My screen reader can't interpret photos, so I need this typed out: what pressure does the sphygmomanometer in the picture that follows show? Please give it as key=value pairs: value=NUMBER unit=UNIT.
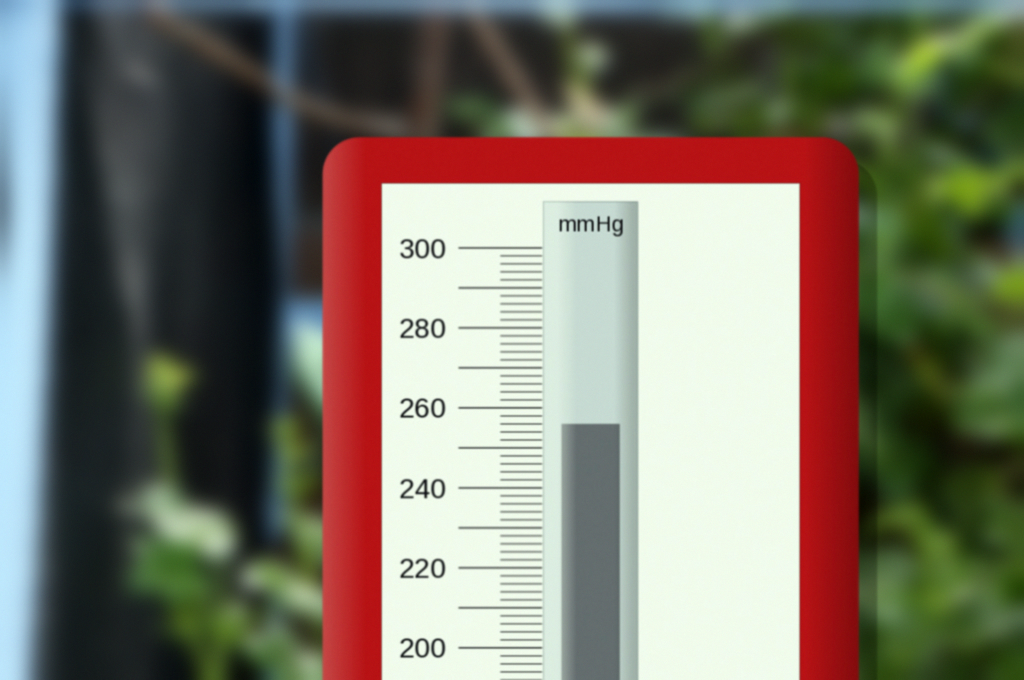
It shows value=256 unit=mmHg
